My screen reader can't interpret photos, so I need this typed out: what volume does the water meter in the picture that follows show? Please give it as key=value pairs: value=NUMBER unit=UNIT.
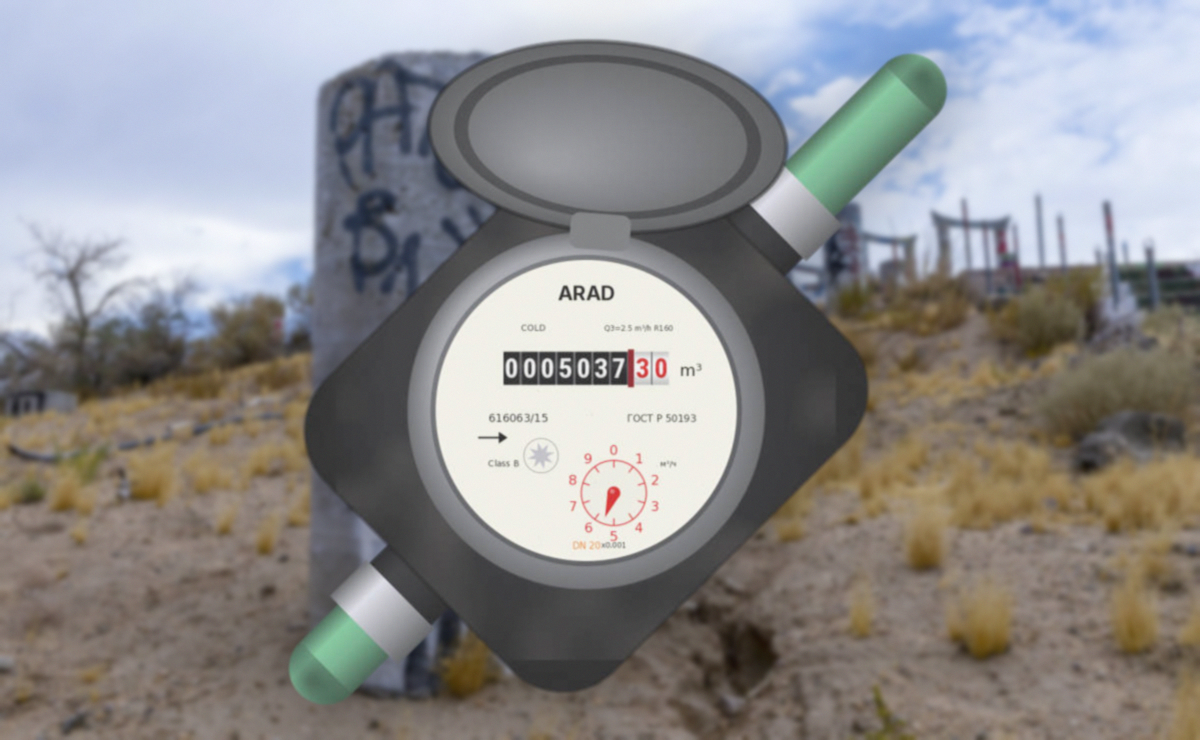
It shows value=5037.305 unit=m³
